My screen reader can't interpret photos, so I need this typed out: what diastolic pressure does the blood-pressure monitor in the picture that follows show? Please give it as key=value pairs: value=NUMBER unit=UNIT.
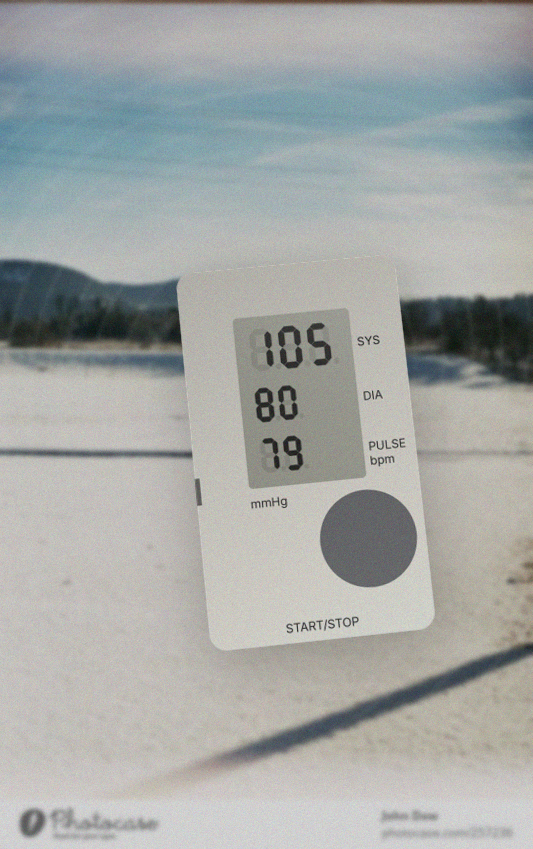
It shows value=80 unit=mmHg
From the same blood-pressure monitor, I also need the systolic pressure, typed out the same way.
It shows value=105 unit=mmHg
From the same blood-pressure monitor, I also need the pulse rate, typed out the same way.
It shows value=79 unit=bpm
